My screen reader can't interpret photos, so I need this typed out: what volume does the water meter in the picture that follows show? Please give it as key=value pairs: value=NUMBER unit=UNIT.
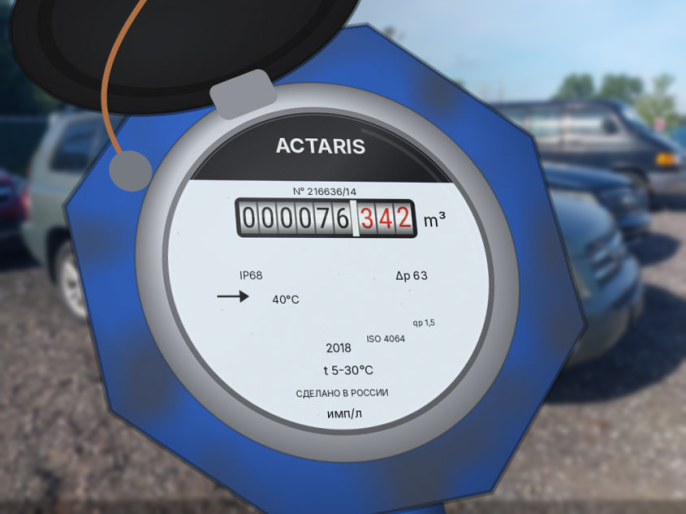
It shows value=76.342 unit=m³
